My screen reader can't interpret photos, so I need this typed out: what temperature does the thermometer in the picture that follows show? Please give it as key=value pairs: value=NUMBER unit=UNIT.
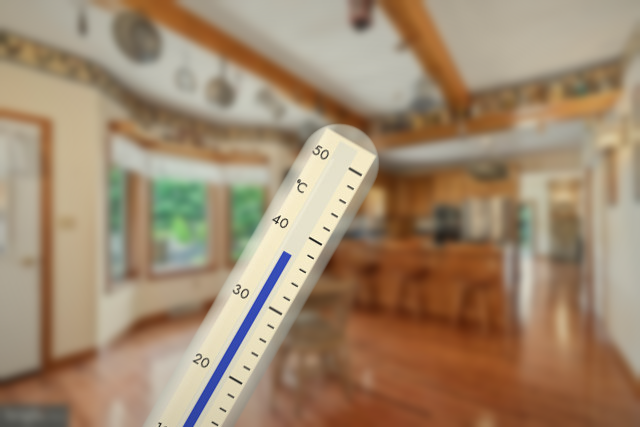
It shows value=37 unit=°C
